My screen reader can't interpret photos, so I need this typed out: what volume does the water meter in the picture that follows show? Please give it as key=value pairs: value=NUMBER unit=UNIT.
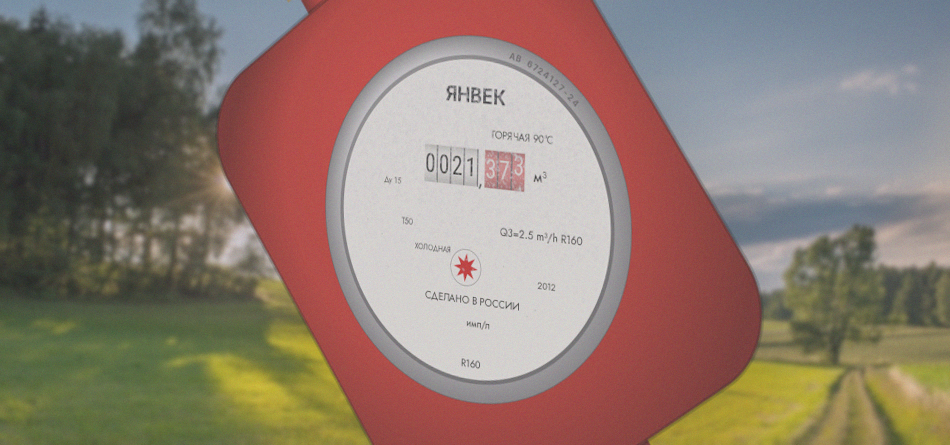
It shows value=21.373 unit=m³
